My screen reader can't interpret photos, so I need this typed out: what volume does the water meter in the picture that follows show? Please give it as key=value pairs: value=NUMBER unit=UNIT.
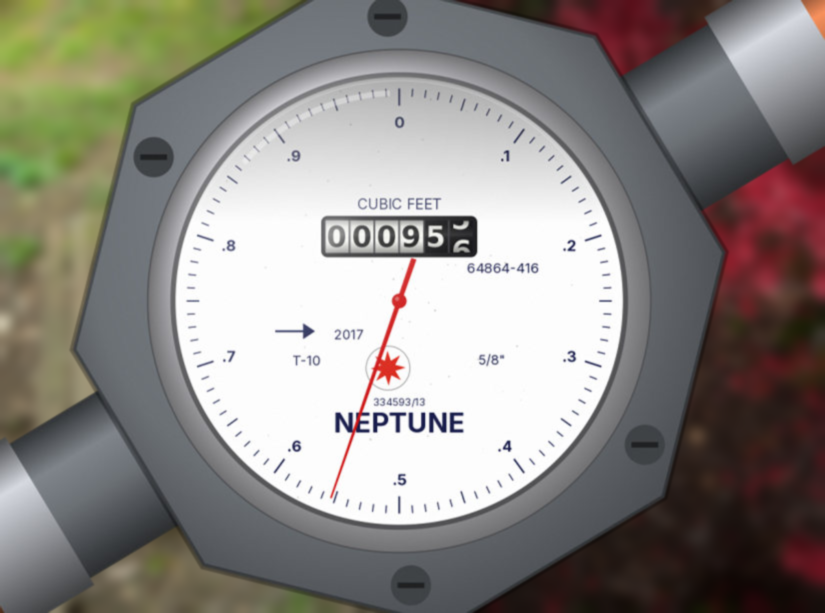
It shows value=955.55 unit=ft³
